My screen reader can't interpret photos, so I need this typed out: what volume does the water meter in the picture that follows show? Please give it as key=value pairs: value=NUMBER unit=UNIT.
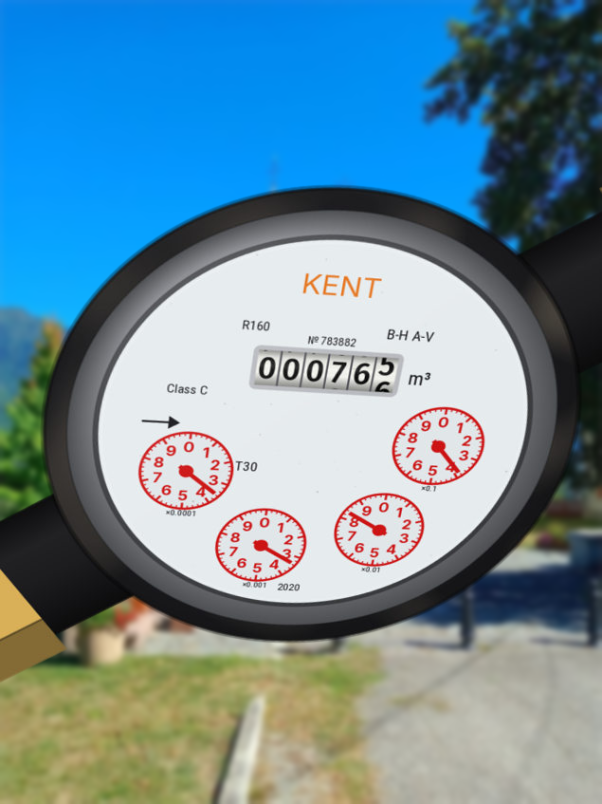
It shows value=765.3833 unit=m³
